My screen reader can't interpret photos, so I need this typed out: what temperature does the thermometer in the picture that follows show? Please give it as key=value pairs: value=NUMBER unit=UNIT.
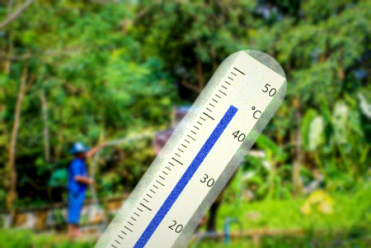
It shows value=44 unit=°C
